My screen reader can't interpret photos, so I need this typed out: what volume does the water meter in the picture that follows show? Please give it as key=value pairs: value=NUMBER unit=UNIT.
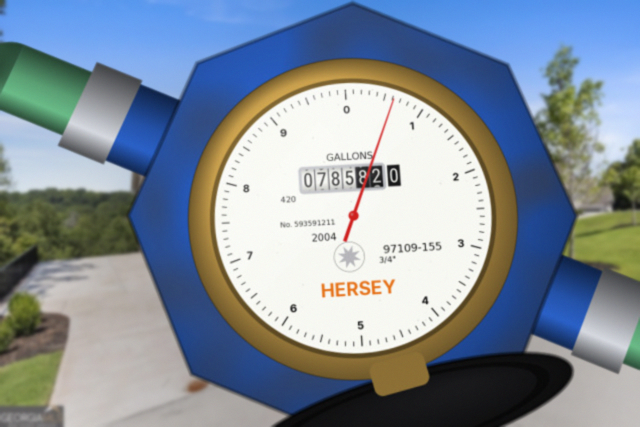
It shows value=785820.6 unit=gal
